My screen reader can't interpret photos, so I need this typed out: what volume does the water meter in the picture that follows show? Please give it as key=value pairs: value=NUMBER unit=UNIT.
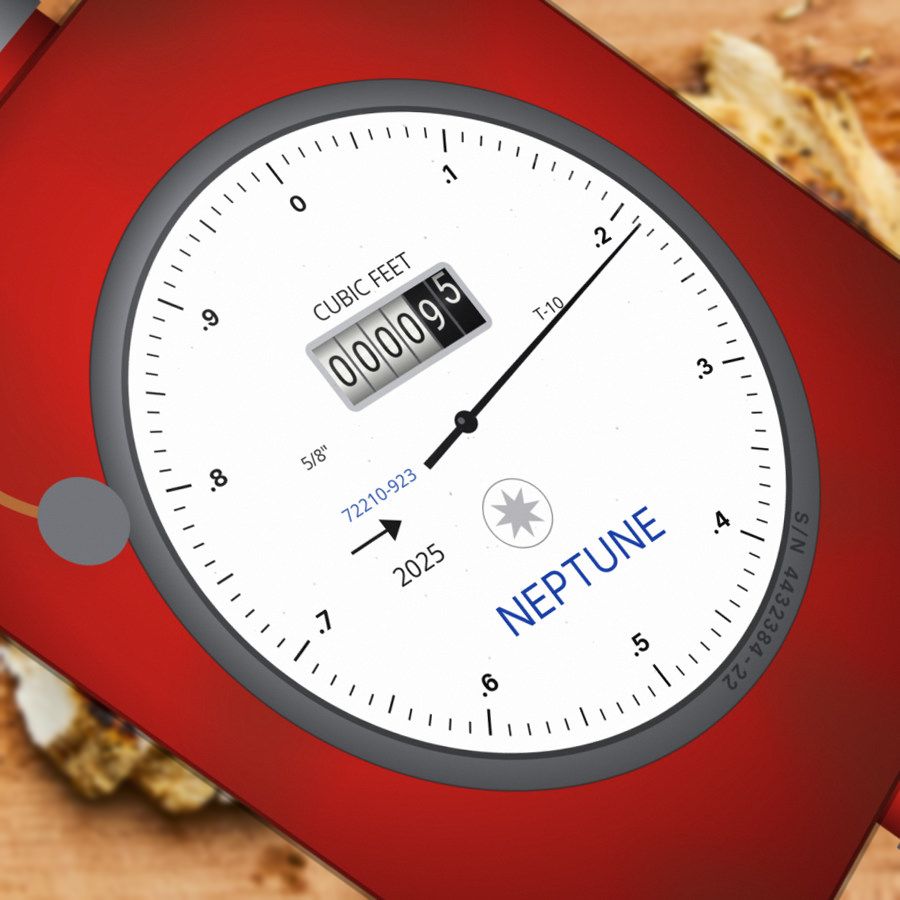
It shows value=95.21 unit=ft³
